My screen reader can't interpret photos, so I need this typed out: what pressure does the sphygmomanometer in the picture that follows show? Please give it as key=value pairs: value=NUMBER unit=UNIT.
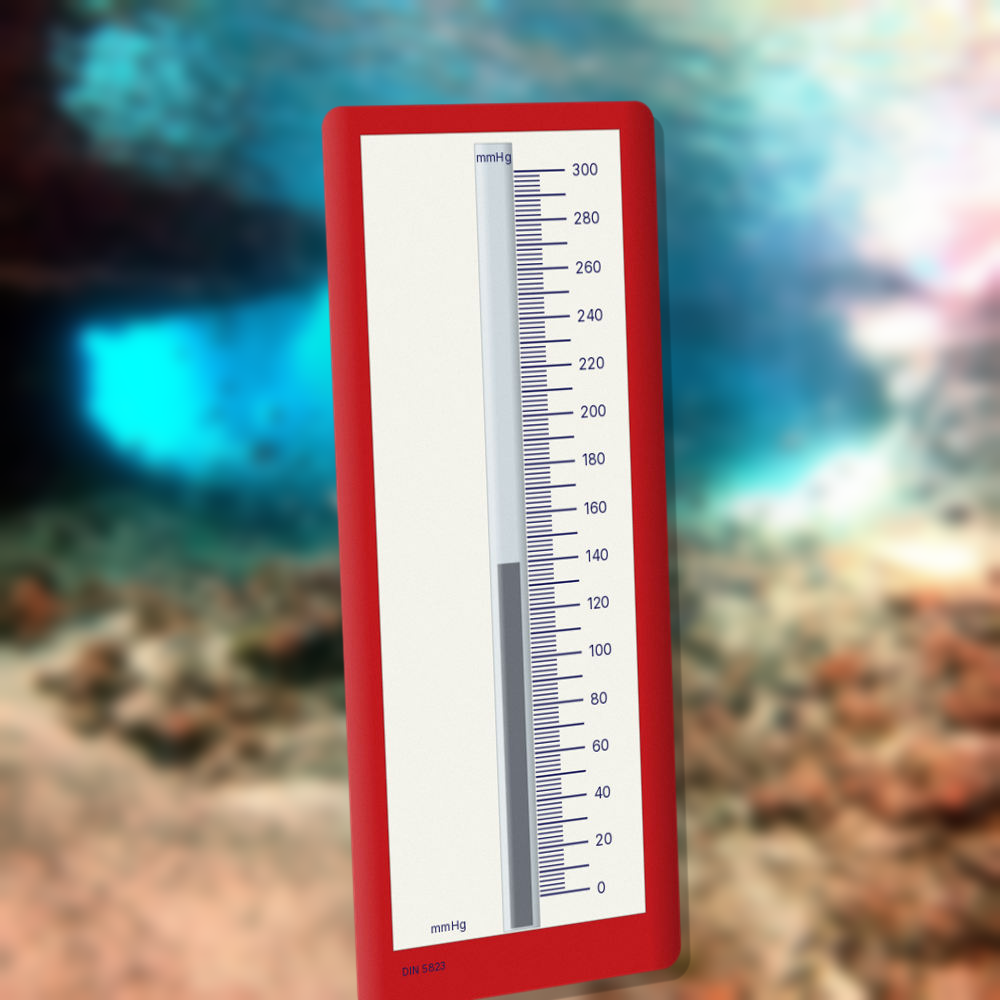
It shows value=140 unit=mmHg
